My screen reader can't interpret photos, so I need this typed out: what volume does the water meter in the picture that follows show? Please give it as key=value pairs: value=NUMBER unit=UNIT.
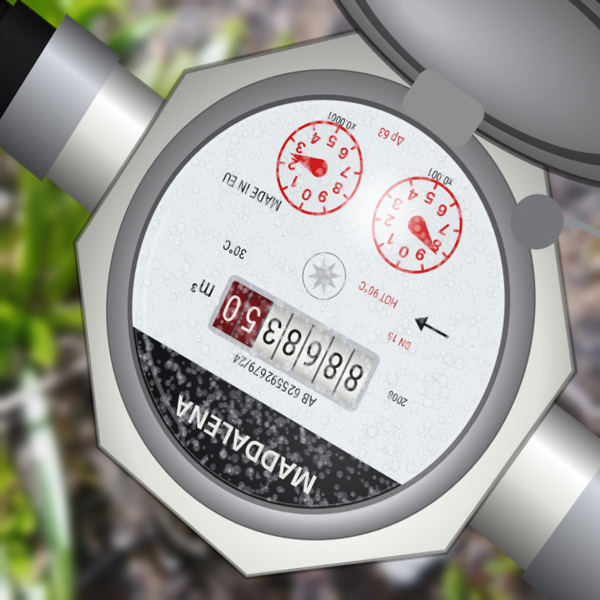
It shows value=88683.5082 unit=m³
